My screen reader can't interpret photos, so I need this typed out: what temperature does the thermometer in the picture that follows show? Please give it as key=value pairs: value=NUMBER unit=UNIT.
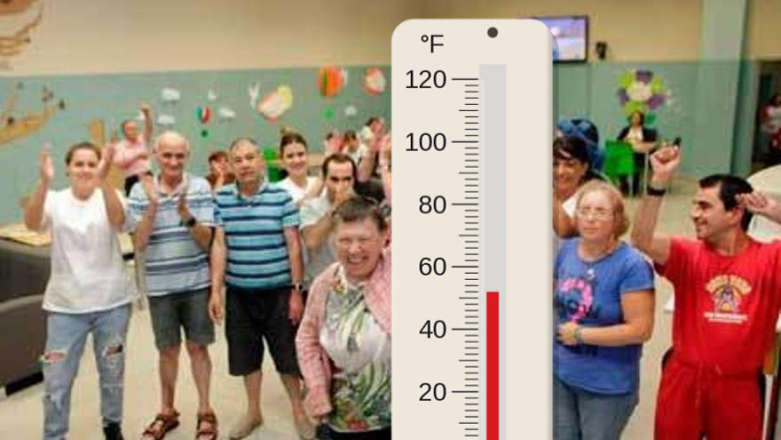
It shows value=52 unit=°F
